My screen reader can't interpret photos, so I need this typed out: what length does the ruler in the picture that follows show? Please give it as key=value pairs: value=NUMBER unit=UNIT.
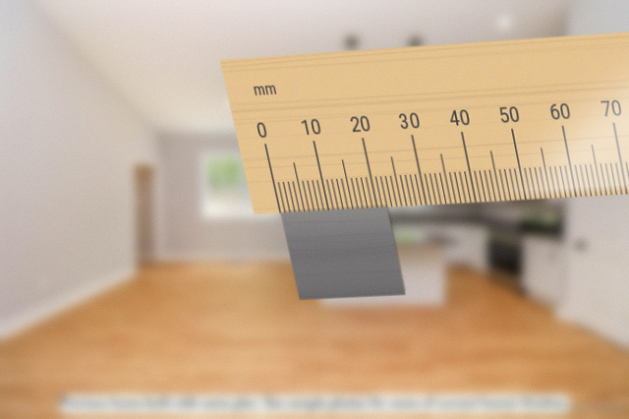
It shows value=22 unit=mm
